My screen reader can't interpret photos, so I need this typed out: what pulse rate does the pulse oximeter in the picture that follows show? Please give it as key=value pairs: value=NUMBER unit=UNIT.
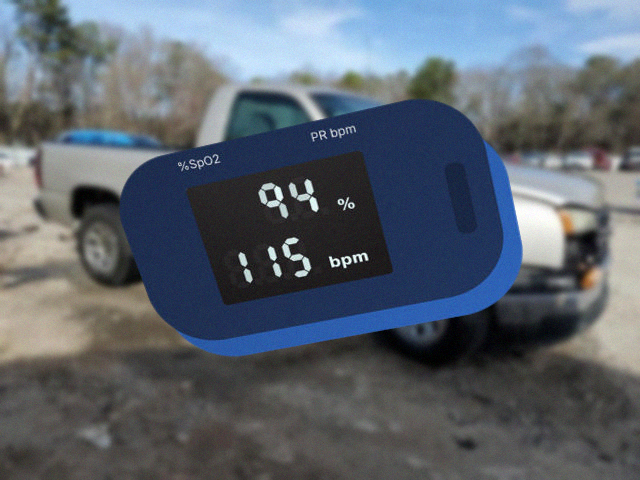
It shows value=115 unit=bpm
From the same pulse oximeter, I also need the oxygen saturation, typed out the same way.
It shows value=94 unit=%
